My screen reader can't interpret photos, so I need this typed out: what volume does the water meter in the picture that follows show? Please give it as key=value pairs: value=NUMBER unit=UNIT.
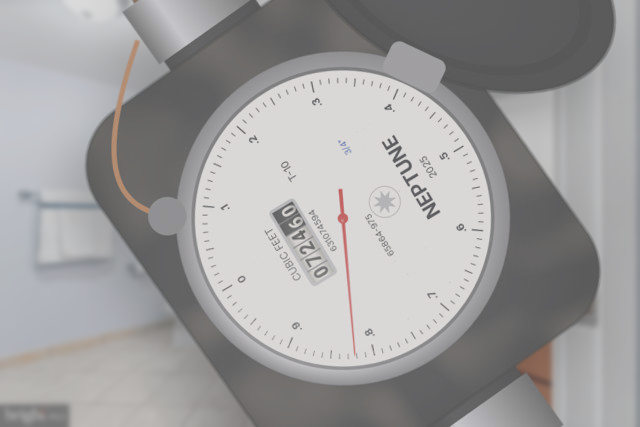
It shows value=72459.82 unit=ft³
